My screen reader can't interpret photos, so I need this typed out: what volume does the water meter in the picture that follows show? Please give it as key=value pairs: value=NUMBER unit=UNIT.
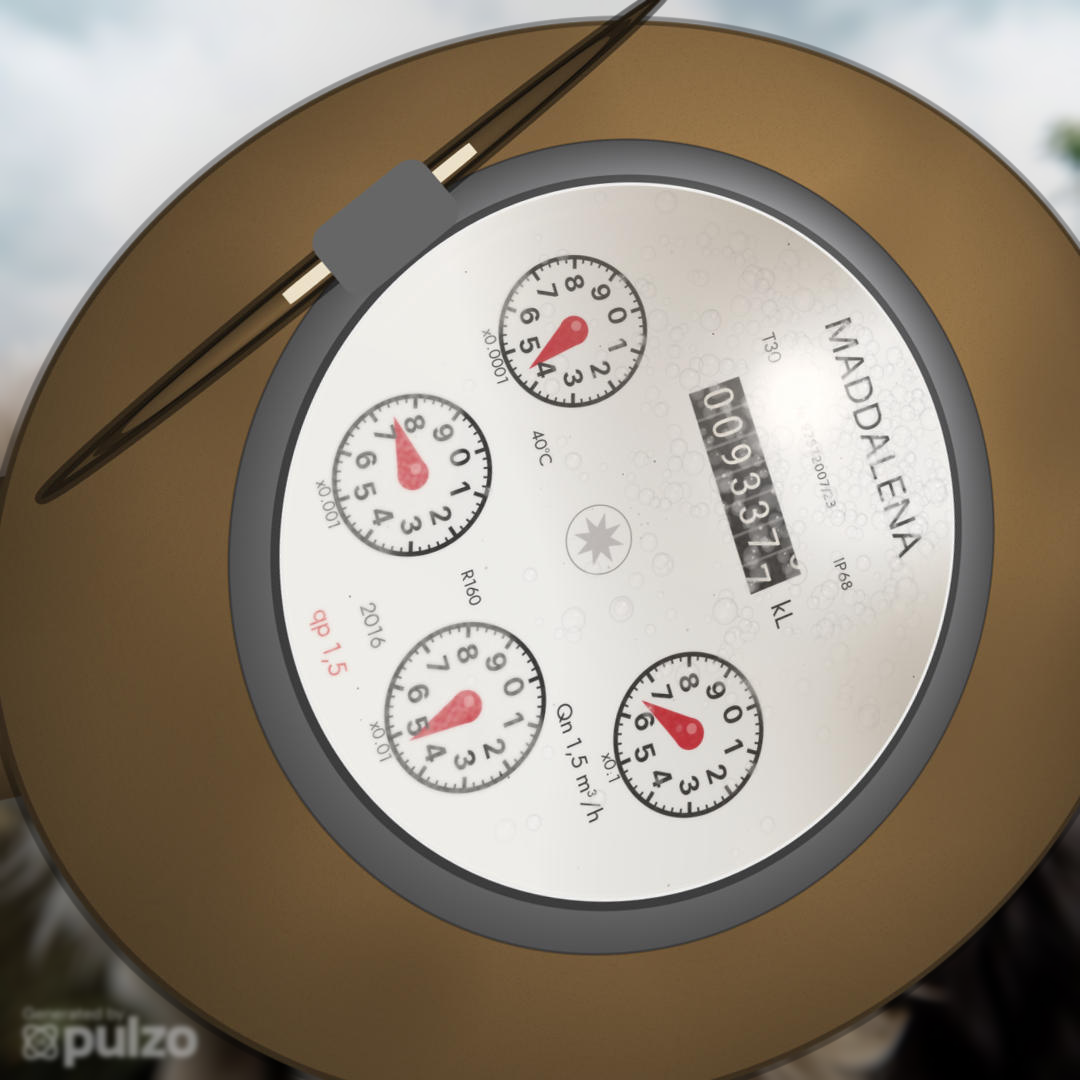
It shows value=93376.6474 unit=kL
